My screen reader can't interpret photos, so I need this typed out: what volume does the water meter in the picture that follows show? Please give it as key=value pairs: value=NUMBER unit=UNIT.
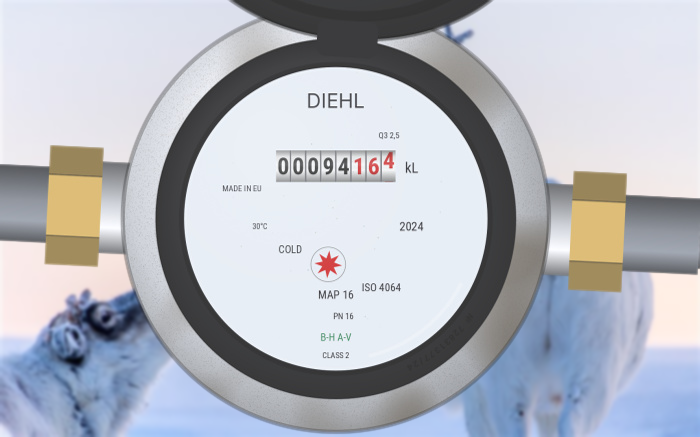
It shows value=94.164 unit=kL
